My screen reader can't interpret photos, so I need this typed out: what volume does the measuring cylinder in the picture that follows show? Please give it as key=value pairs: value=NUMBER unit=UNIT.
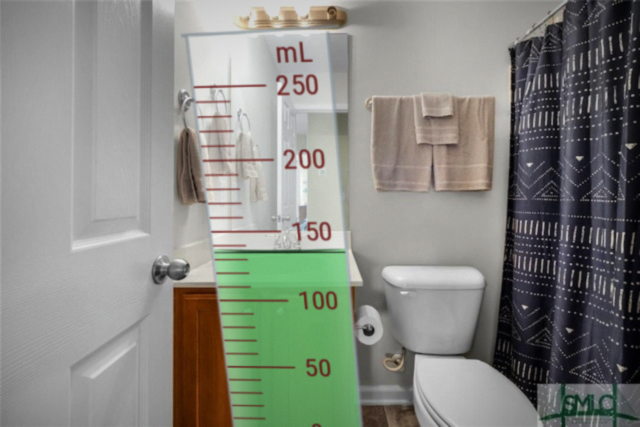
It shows value=135 unit=mL
